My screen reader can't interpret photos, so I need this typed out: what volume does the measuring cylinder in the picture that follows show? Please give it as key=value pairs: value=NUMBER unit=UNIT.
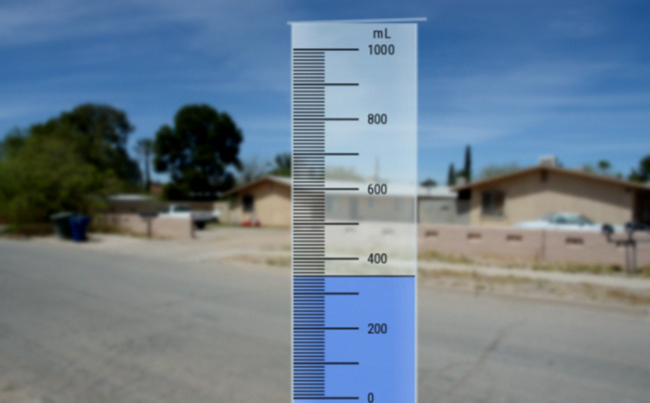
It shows value=350 unit=mL
